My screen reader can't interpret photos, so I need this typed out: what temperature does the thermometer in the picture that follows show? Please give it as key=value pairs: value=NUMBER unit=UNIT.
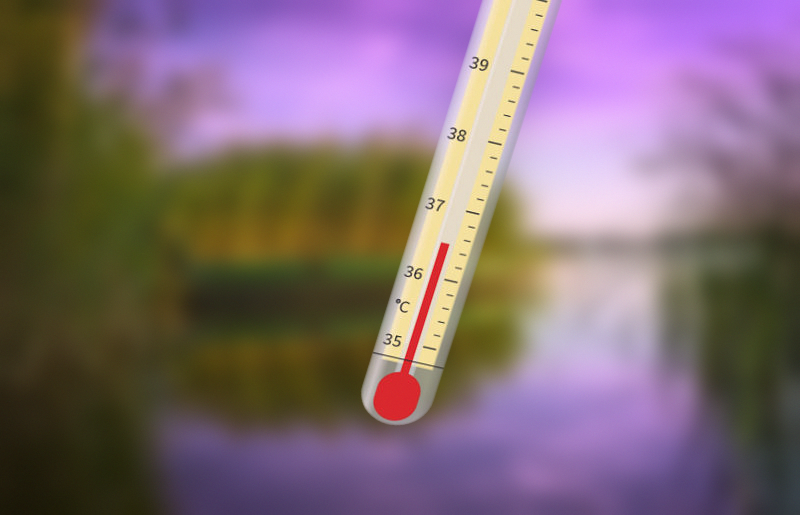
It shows value=36.5 unit=°C
